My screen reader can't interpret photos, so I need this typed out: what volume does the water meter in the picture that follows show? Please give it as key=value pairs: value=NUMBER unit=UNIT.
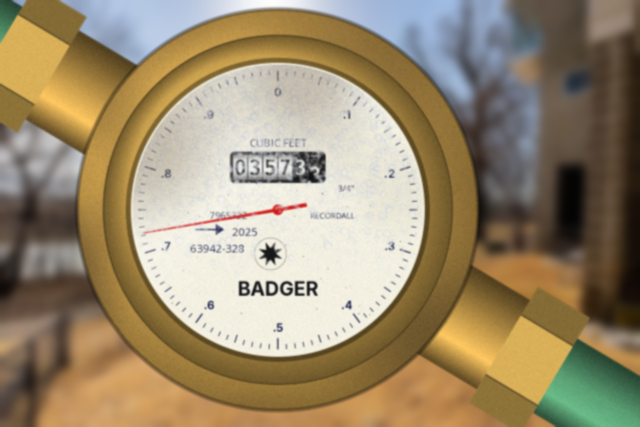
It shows value=35732.72 unit=ft³
